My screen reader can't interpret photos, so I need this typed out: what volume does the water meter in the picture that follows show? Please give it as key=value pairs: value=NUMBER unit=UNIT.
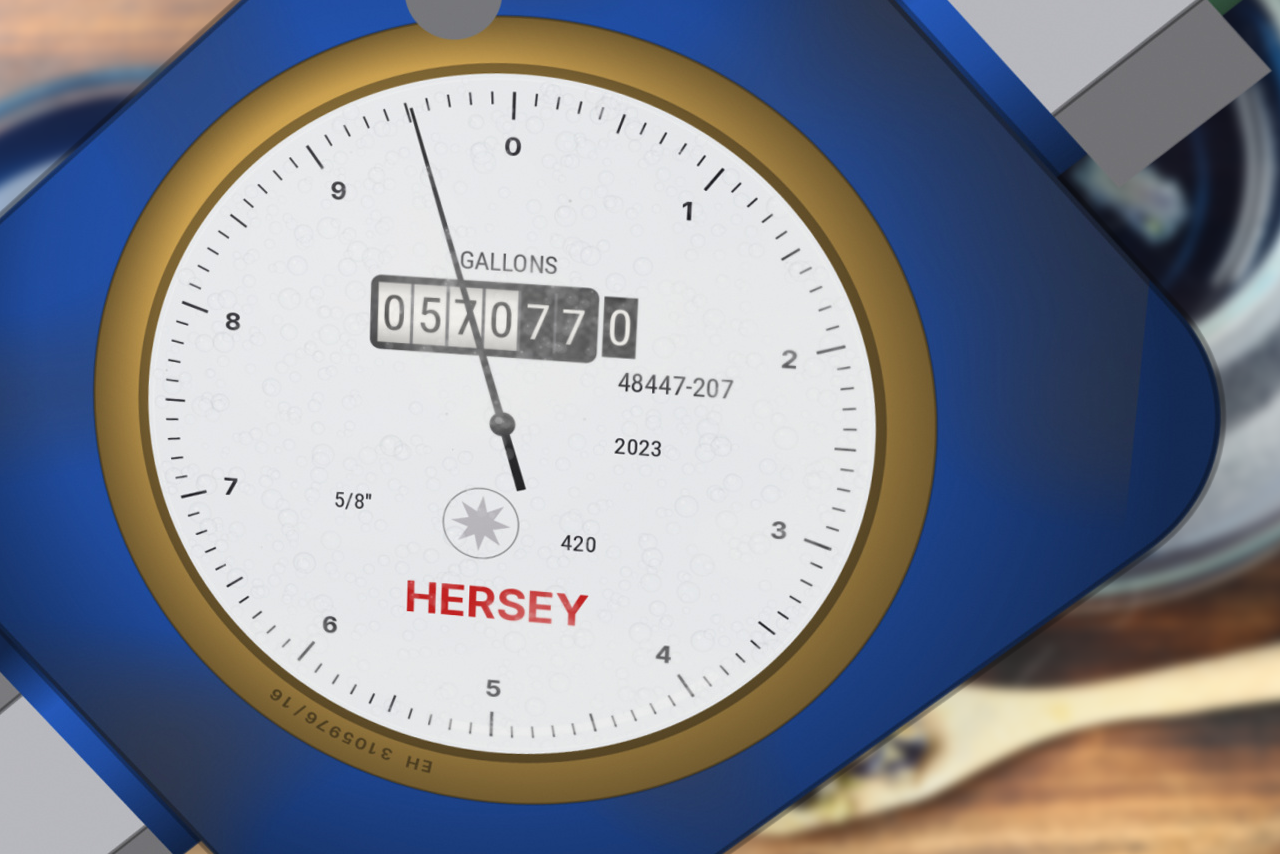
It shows value=570769.5 unit=gal
